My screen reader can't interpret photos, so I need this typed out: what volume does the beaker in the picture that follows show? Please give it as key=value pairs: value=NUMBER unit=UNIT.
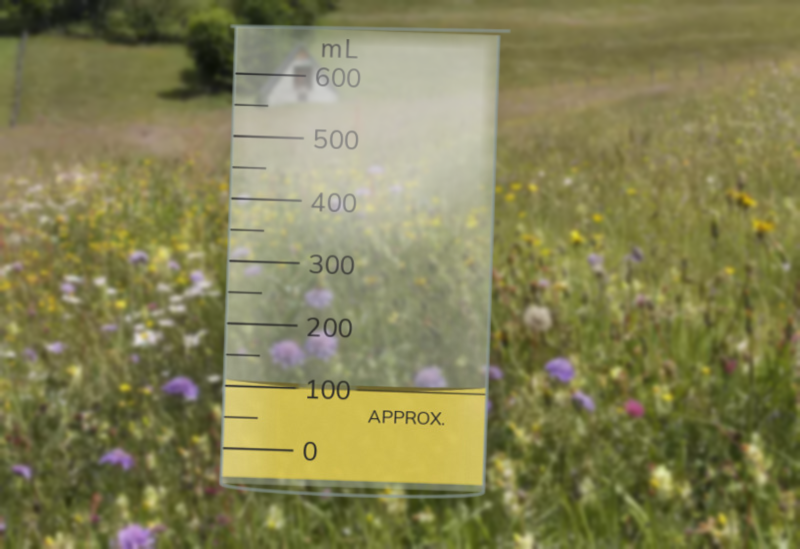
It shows value=100 unit=mL
